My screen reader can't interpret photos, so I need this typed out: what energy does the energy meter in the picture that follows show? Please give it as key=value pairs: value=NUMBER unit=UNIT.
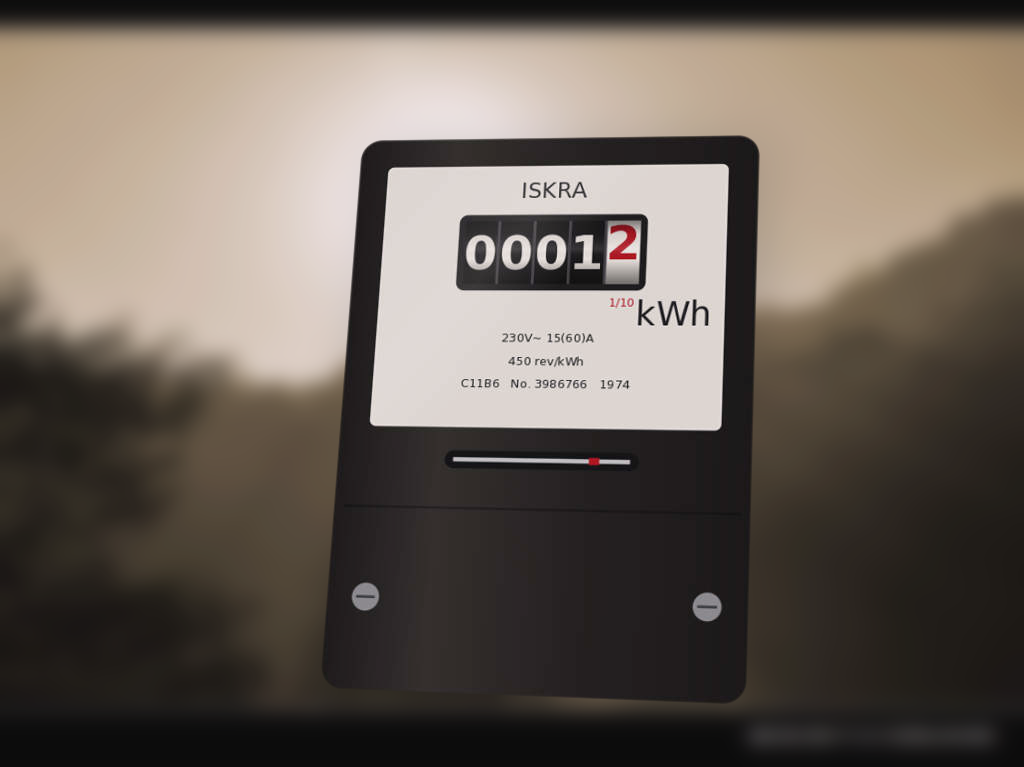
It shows value=1.2 unit=kWh
